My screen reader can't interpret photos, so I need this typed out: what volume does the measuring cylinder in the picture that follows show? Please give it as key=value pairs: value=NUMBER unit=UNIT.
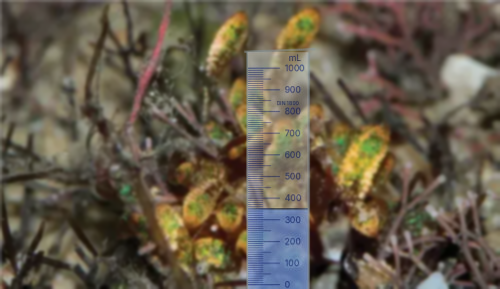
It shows value=350 unit=mL
